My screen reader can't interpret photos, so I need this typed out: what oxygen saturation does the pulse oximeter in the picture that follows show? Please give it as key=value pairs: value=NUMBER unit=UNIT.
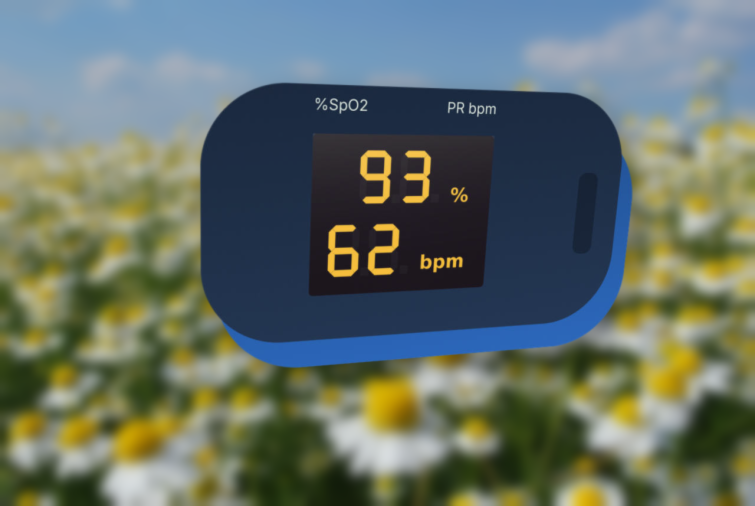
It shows value=93 unit=%
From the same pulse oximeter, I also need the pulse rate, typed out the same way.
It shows value=62 unit=bpm
